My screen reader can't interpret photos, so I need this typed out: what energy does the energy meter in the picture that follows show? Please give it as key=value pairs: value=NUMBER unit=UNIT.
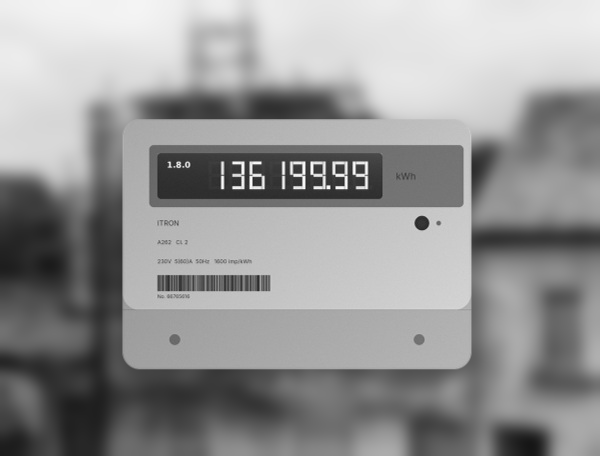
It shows value=136199.99 unit=kWh
